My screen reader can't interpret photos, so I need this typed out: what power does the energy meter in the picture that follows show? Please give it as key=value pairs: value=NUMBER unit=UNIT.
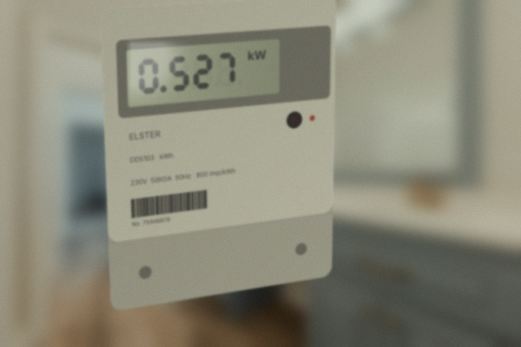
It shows value=0.527 unit=kW
